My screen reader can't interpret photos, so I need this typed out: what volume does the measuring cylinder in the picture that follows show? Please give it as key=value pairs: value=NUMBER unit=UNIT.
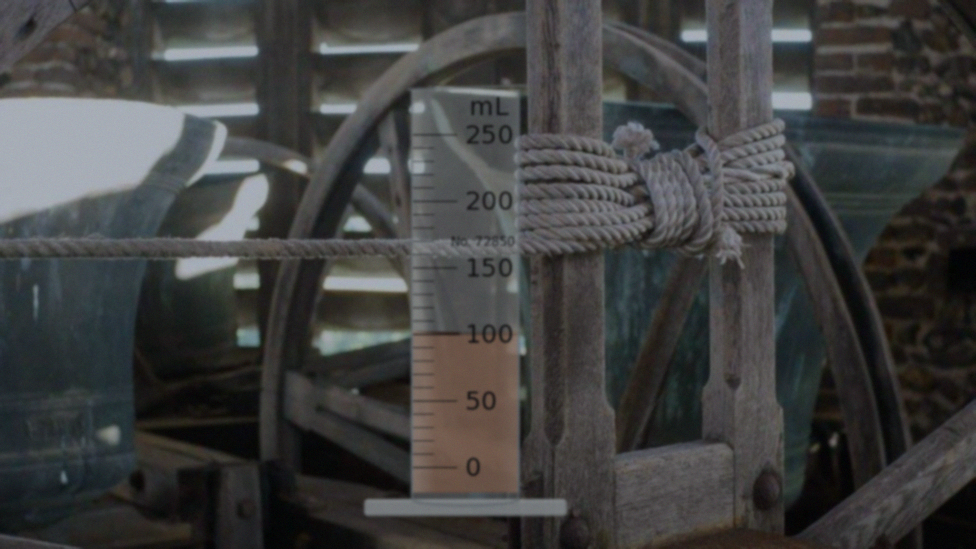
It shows value=100 unit=mL
